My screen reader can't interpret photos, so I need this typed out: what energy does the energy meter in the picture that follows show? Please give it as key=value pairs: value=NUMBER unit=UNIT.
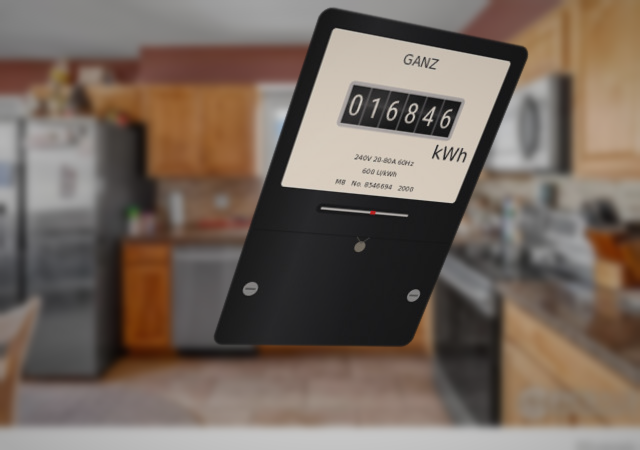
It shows value=16846 unit=kWh
